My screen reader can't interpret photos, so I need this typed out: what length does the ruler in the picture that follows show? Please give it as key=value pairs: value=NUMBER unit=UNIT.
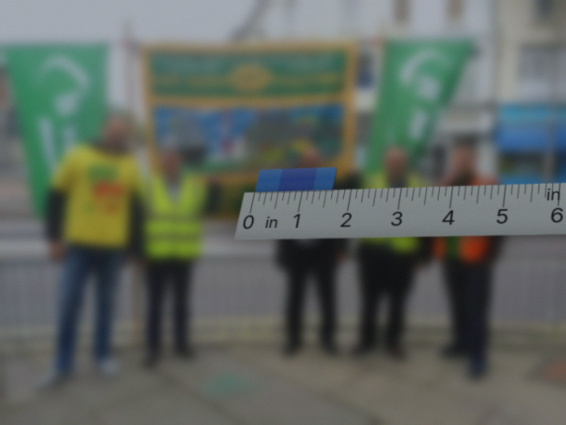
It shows value=1.625 unit=in
